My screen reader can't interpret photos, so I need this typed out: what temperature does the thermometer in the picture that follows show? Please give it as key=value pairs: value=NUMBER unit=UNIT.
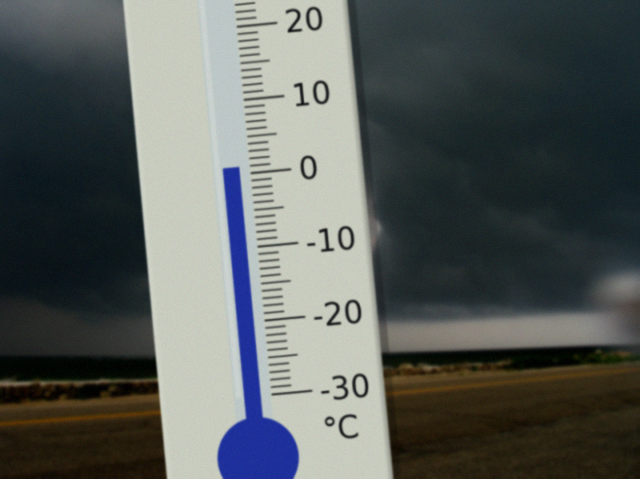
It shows value=1 unit=°C
